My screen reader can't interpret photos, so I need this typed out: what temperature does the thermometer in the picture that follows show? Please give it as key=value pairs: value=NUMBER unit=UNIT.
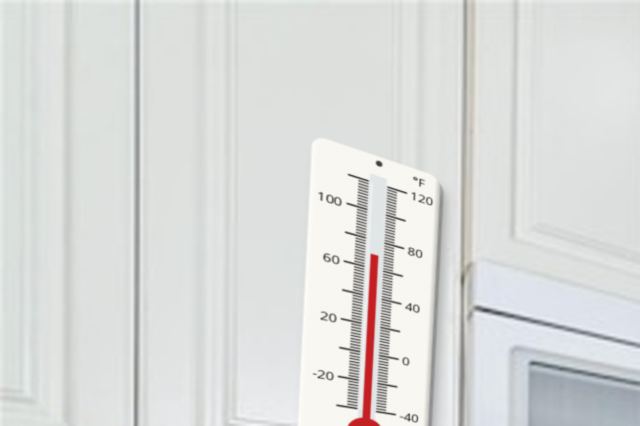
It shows value=70 unit=°F
